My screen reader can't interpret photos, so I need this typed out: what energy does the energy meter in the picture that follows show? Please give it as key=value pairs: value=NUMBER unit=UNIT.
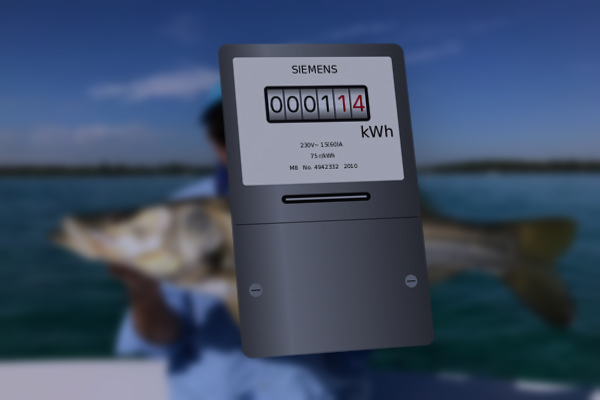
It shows value=1.14 unit=kWh
